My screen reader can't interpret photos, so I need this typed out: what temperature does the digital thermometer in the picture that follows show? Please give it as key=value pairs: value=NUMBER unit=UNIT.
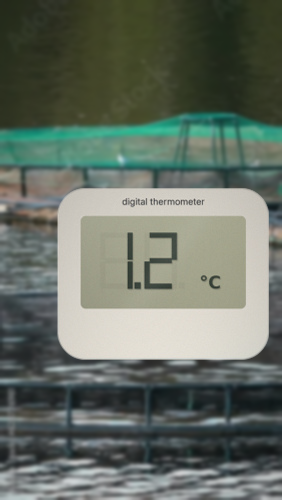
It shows value=1.2 unit=°C
